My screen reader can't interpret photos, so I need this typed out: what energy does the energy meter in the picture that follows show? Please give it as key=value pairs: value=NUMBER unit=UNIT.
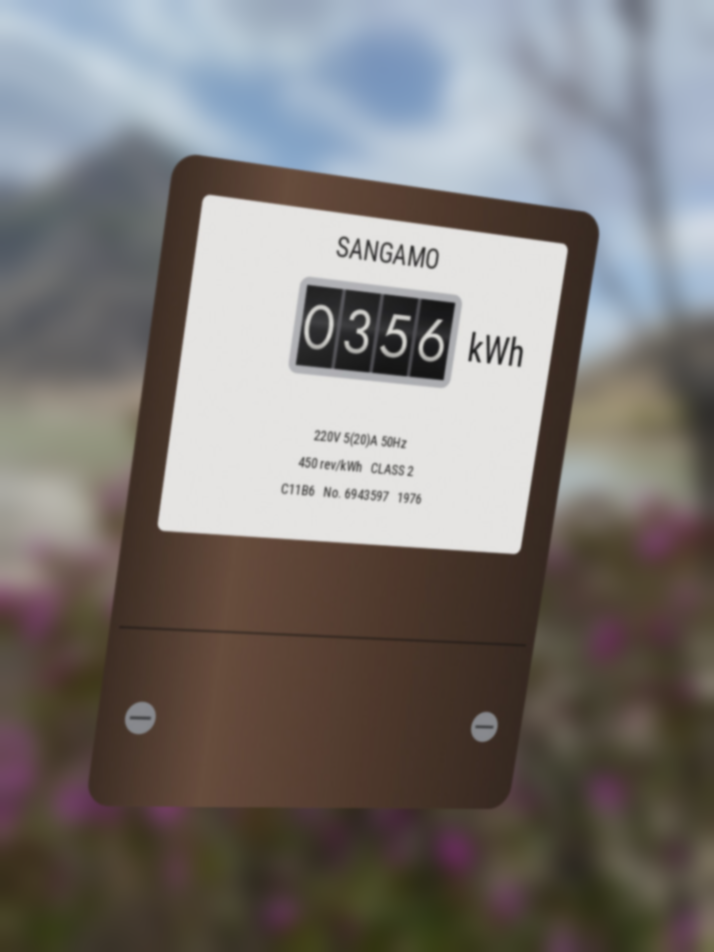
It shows value=356 unit=kWh
